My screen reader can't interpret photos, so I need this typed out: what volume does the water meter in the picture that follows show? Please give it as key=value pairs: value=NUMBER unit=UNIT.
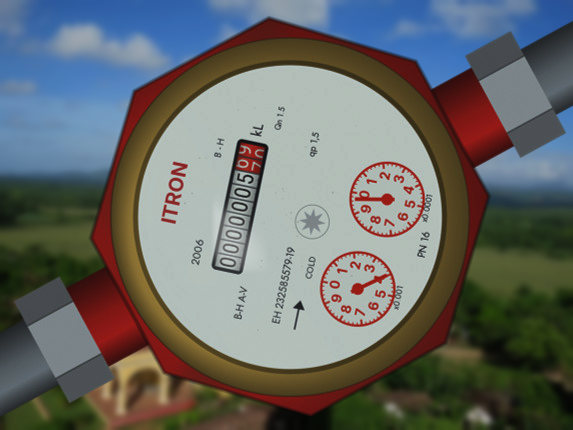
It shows value=5.6939 unit=kL
